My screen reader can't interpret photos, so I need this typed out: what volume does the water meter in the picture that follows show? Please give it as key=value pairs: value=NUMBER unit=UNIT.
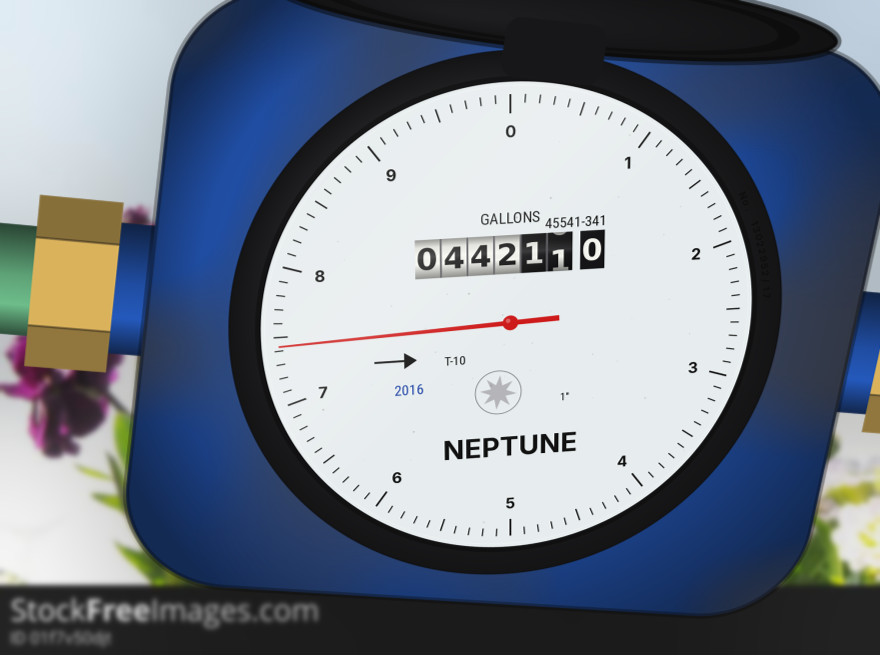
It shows value=442107.4 unit=gal
